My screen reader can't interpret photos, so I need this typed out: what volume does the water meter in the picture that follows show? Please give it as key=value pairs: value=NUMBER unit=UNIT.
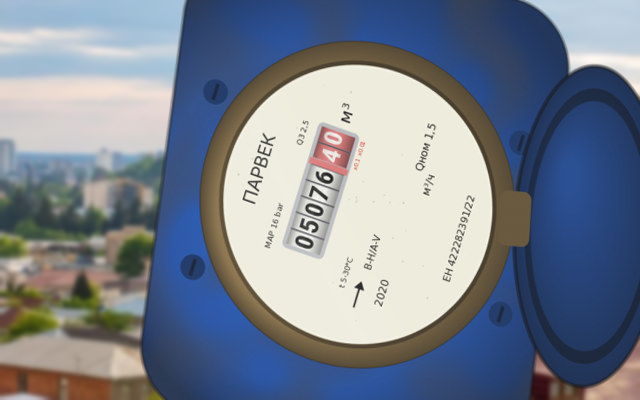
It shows value=5076.40 unit=m³
